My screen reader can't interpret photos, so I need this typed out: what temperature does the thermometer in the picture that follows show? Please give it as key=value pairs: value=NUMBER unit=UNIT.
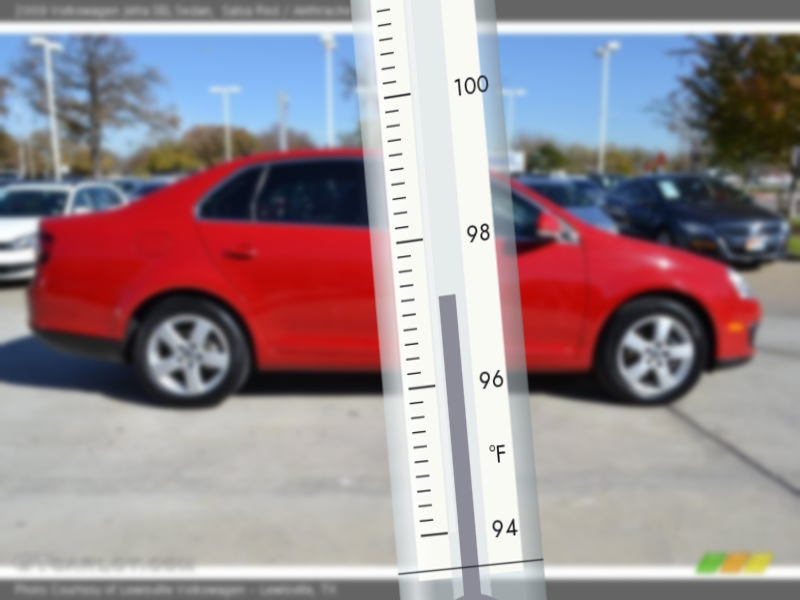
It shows value=97.2 unit=°F
